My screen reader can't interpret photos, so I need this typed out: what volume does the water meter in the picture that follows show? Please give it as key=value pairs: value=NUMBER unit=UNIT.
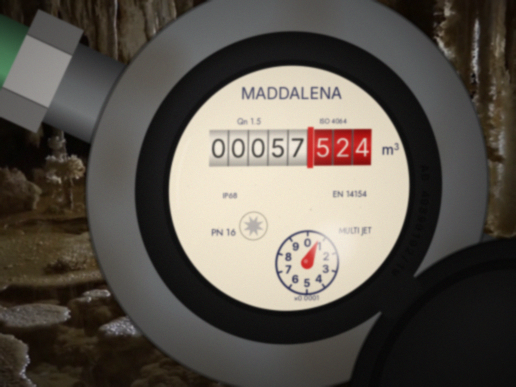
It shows value=57.5240 unit=m³
